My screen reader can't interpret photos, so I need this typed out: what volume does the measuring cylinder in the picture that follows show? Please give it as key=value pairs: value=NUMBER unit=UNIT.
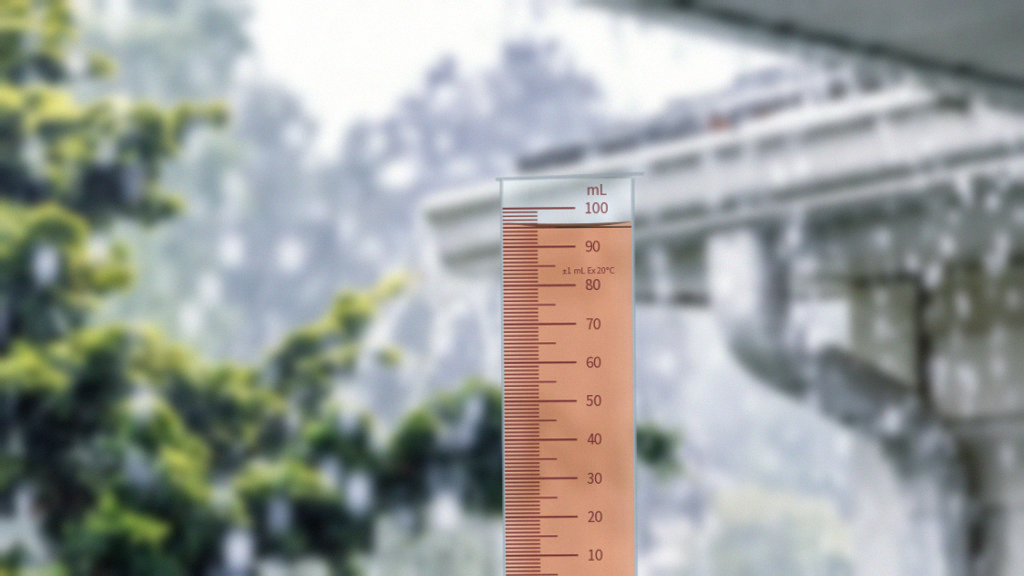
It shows value=95 unit=mL
